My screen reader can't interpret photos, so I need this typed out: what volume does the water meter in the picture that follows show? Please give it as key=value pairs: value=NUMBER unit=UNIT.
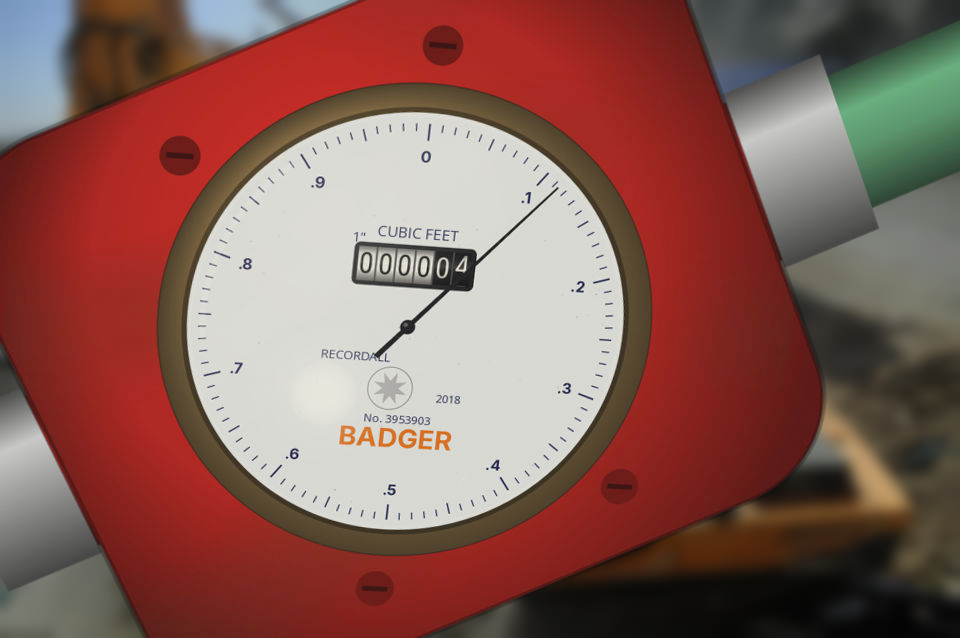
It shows value=4.11 unit=ft³
